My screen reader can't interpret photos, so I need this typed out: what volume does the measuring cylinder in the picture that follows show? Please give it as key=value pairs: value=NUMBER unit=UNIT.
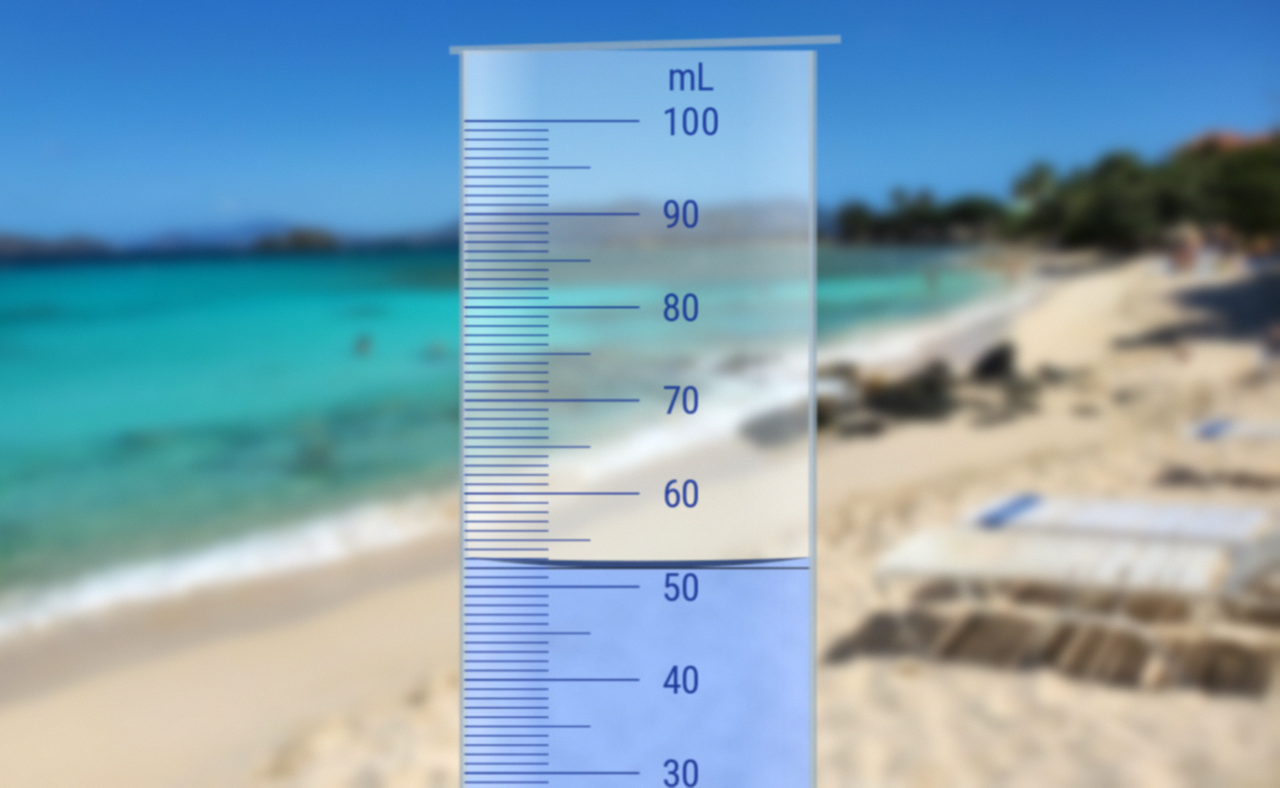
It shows value=52 unit=mL
